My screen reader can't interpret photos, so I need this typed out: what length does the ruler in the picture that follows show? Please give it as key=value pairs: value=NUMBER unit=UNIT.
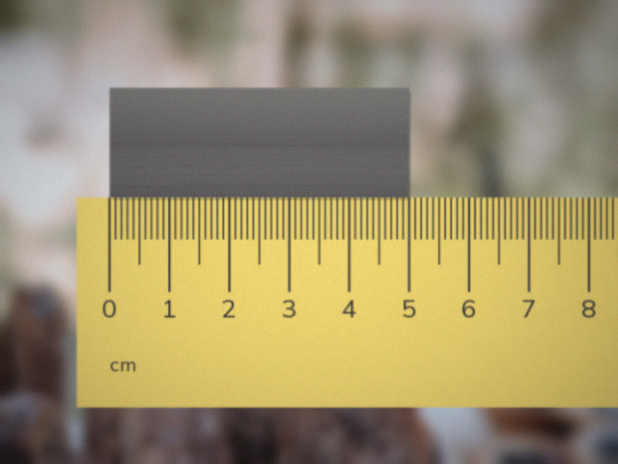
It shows value=5 unit=cm
